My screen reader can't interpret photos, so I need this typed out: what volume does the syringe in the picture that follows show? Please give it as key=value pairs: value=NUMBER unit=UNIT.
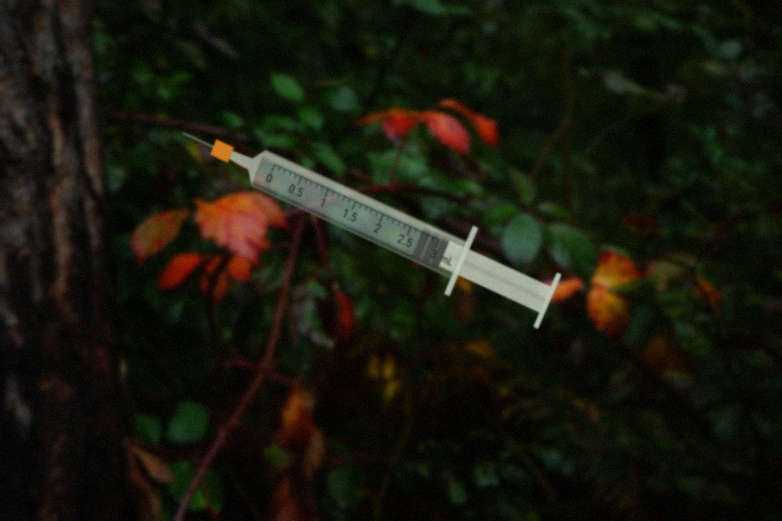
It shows value=2.7 unit=mL
